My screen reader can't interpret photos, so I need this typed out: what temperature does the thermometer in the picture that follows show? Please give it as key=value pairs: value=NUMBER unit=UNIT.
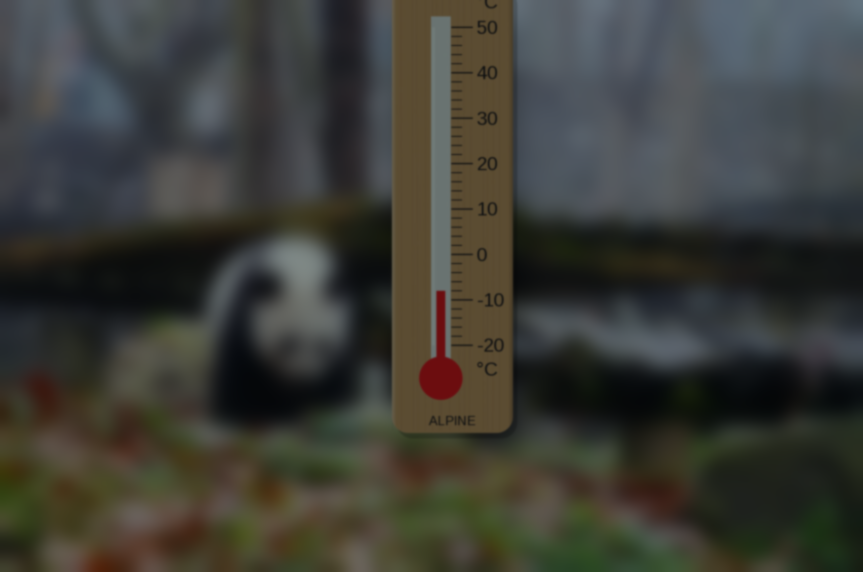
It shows value=-8 unit=°C
